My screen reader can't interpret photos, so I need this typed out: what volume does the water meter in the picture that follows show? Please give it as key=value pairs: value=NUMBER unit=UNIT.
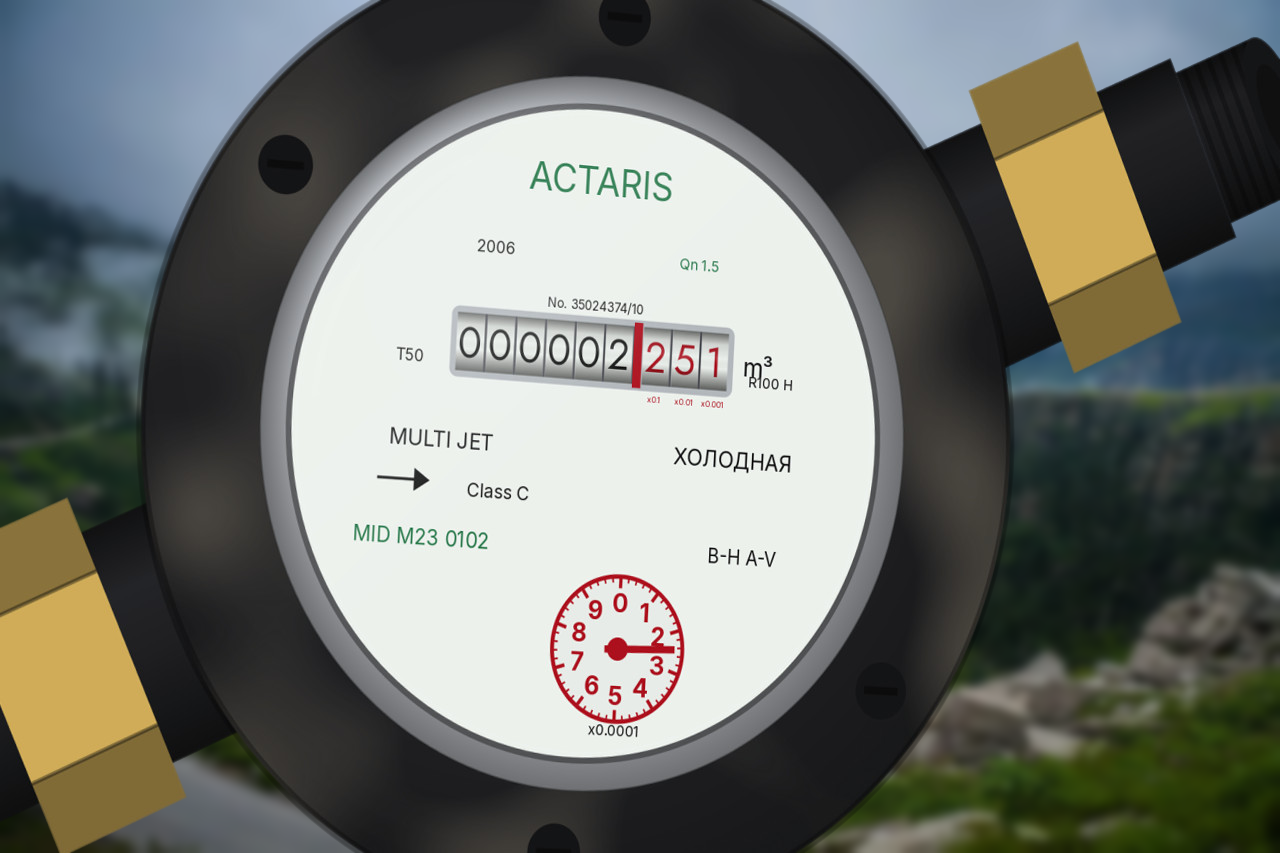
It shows value=2.2512 unit=m³
